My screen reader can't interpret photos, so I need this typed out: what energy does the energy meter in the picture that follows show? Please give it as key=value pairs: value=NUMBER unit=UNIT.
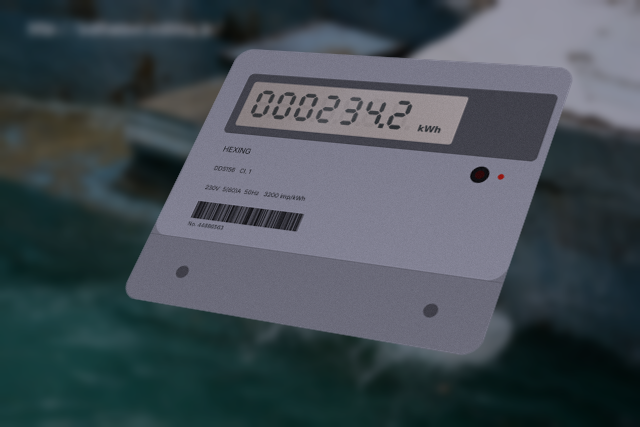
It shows value=234.2 unit=kWh
